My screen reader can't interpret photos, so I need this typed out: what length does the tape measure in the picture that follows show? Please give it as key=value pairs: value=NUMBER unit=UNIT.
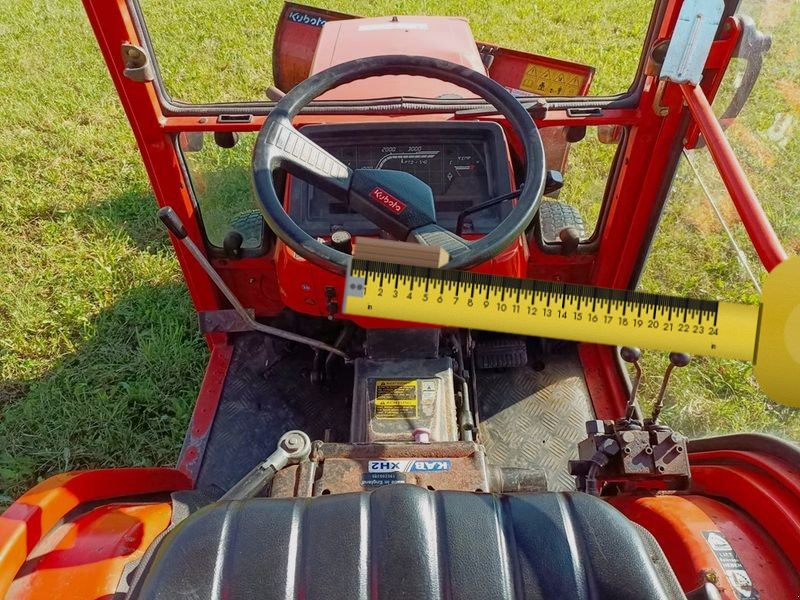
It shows value=6.5 unit=in
